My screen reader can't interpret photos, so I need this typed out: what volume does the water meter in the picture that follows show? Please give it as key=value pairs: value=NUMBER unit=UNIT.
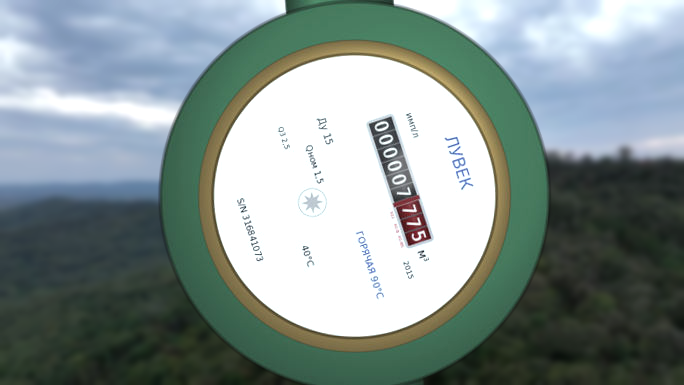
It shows value=7.775 unit=m³
